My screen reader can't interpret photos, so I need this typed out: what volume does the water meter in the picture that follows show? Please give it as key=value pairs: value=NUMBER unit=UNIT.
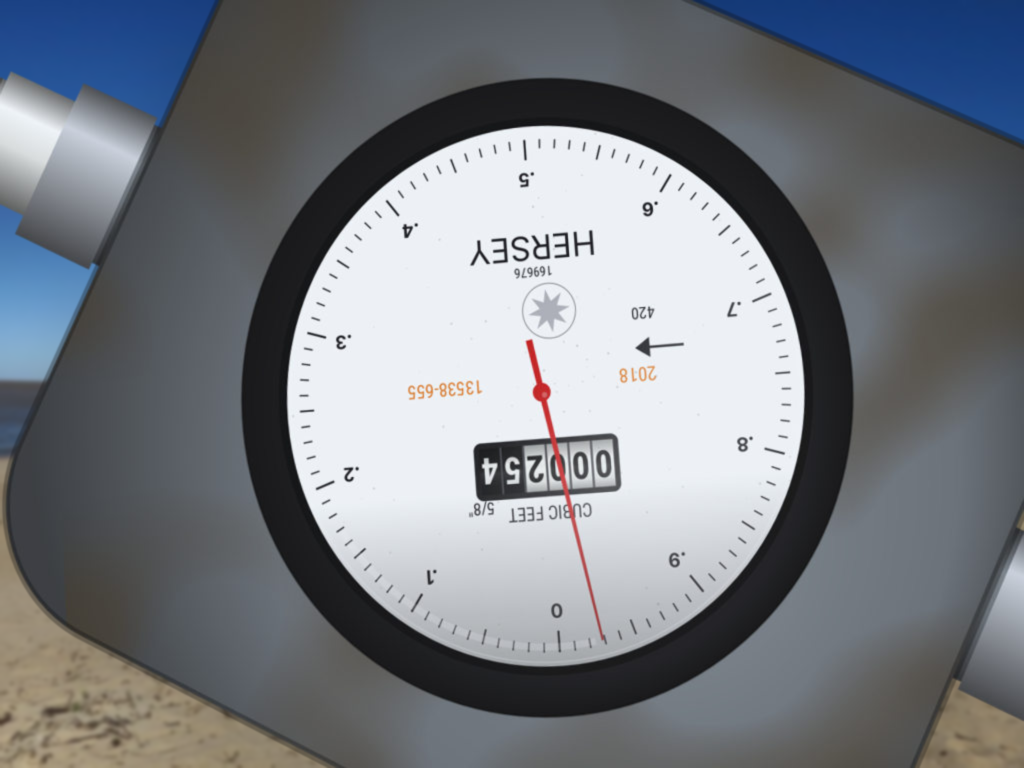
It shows value=253.97 unit=ft³
